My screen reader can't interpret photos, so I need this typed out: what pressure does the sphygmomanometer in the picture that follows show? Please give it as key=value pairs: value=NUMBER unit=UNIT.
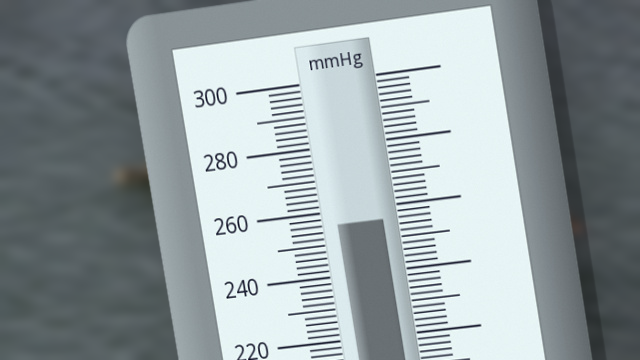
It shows value=256 unit=mmHg
